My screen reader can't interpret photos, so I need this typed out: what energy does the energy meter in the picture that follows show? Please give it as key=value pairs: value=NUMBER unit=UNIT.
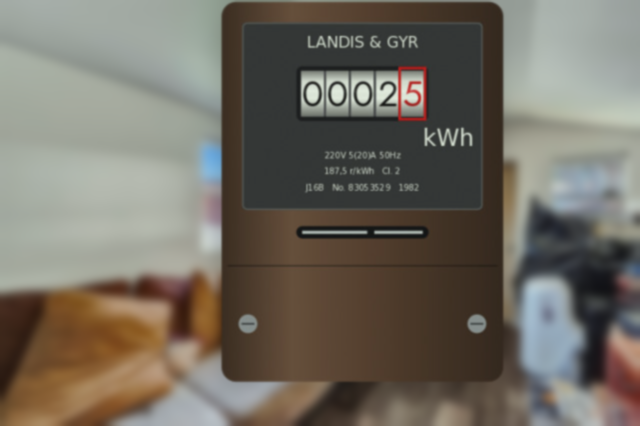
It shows value=2.5 unit=kWh
